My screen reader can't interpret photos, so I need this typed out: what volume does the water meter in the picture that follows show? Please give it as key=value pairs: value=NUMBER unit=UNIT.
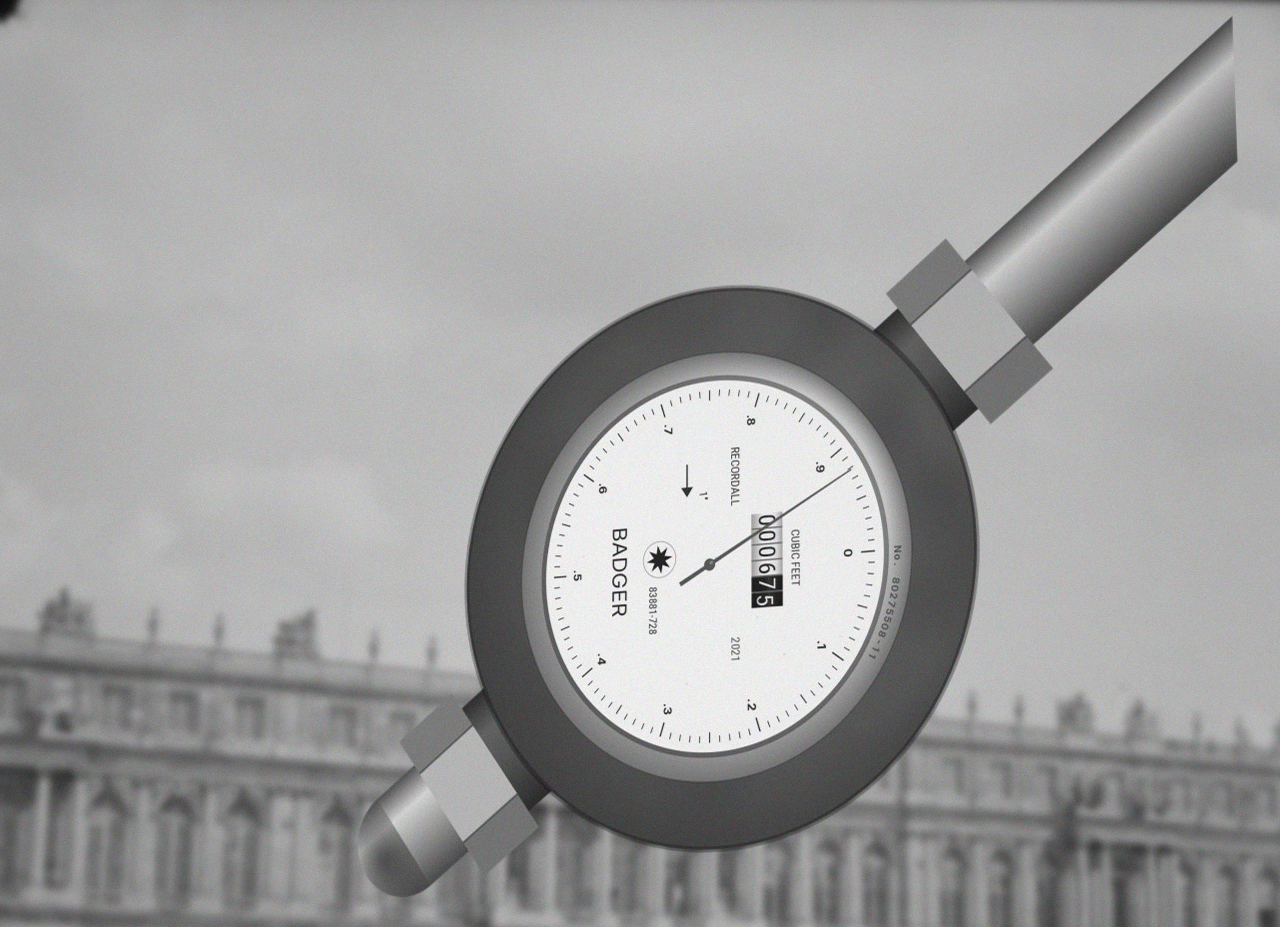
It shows value=674.92 unit=ft³
